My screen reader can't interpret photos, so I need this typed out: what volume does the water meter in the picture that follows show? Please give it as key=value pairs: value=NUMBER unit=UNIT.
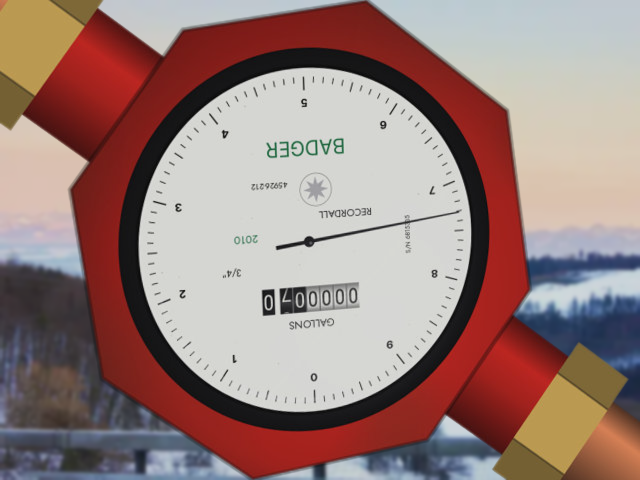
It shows value=67.3 unit=gal
